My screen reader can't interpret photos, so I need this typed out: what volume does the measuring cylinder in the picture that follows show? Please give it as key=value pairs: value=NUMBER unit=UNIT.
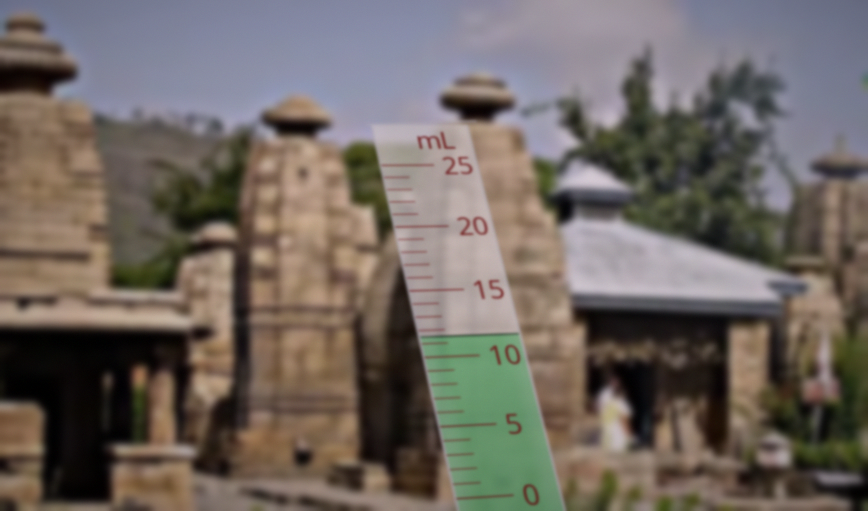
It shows value=11.5 unit=mL
